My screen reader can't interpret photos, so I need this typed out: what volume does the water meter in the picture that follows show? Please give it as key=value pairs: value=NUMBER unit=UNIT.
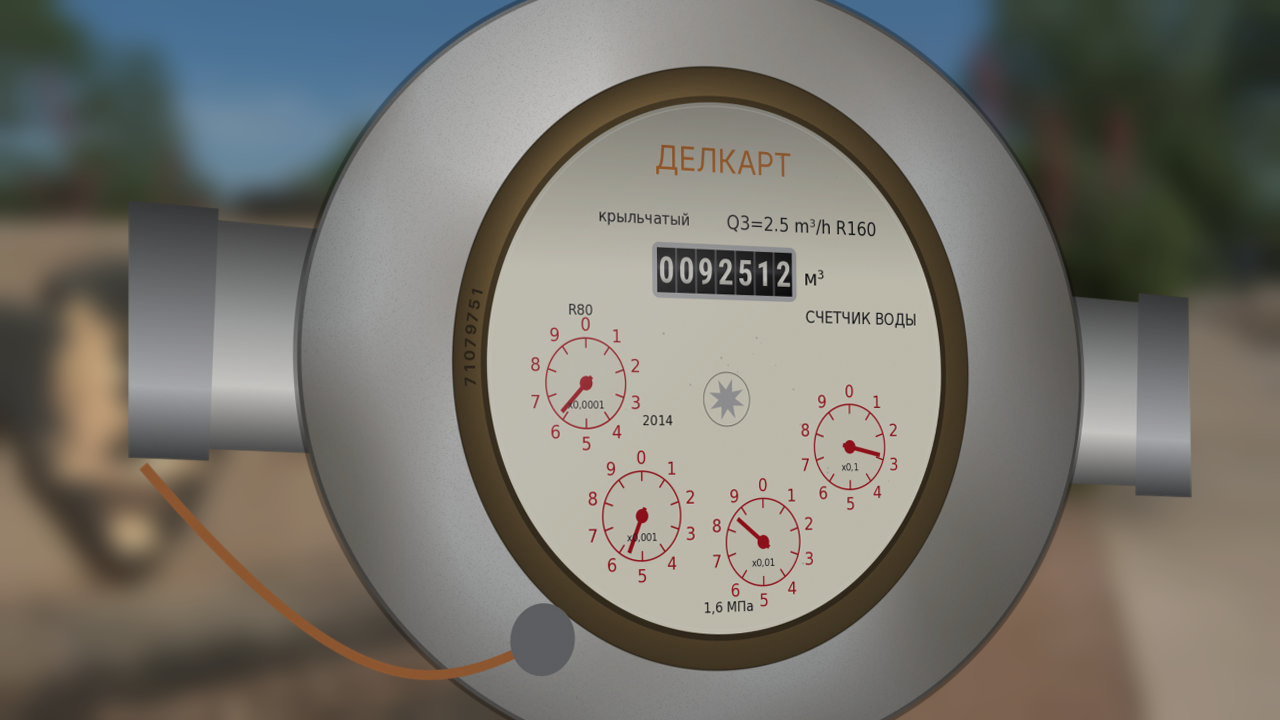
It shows value=92512.2856 unit=m³
